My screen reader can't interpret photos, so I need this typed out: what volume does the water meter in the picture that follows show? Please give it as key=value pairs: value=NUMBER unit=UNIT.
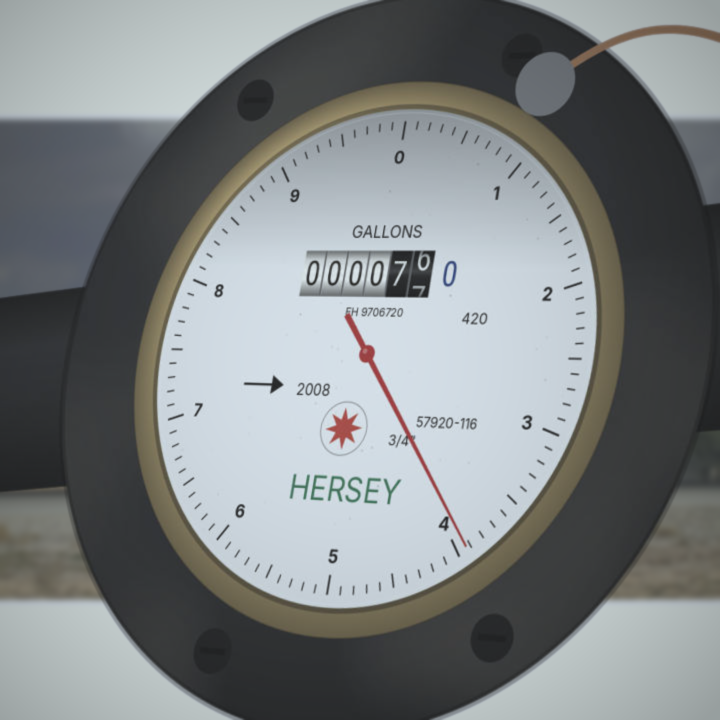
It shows value=763.9 unit=gal
